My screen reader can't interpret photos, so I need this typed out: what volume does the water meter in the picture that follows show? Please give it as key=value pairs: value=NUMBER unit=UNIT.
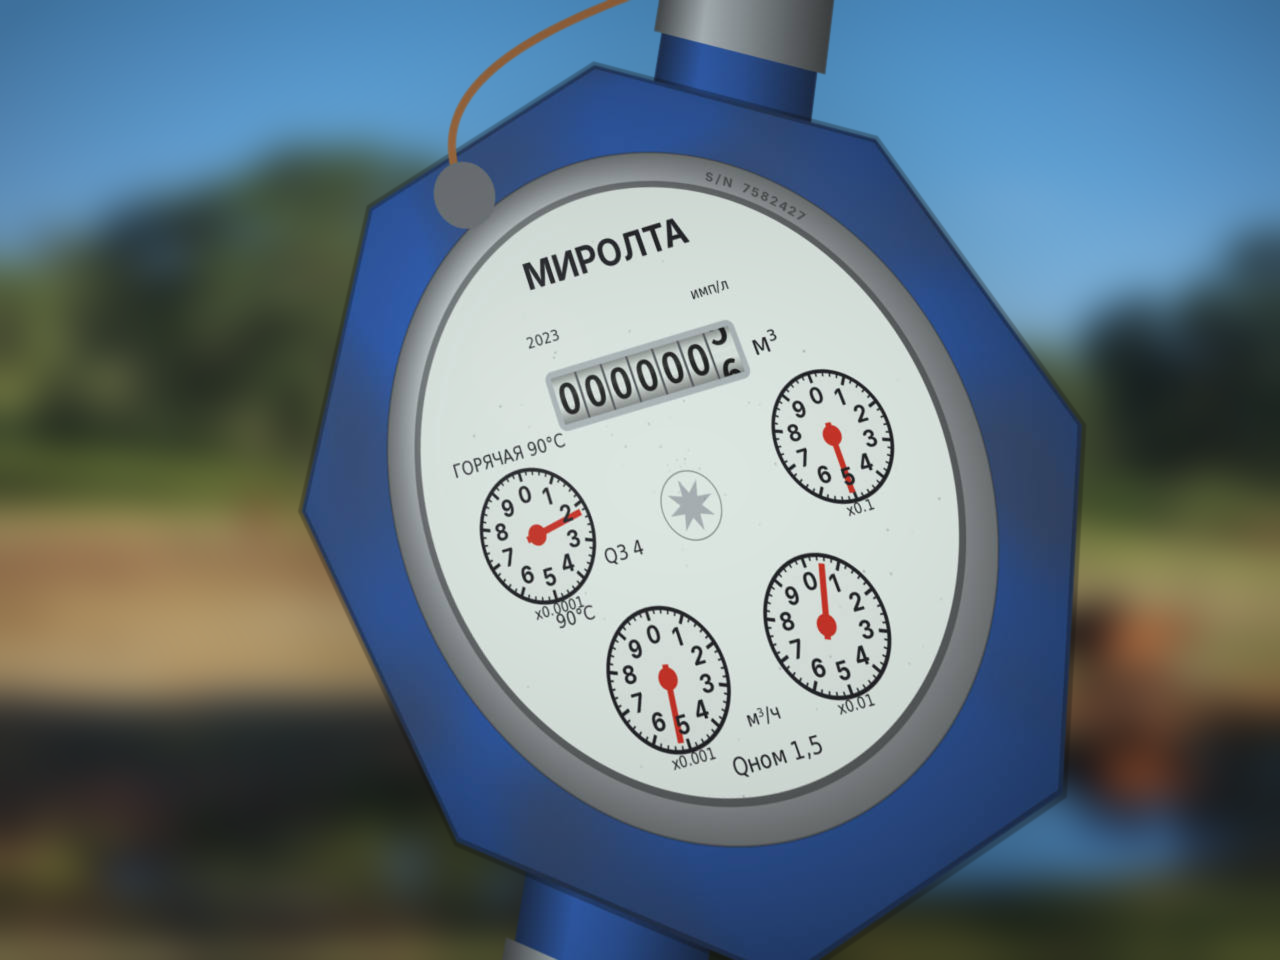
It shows value=5.5052 unit=m³
